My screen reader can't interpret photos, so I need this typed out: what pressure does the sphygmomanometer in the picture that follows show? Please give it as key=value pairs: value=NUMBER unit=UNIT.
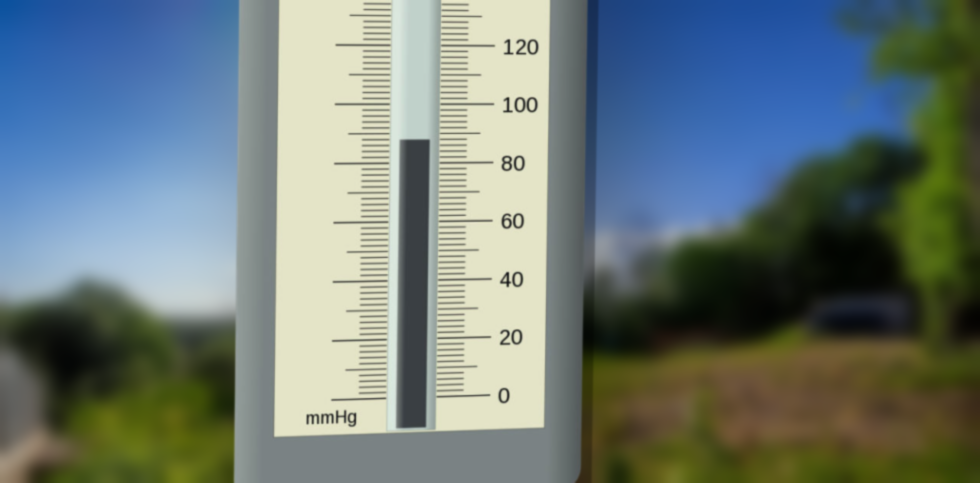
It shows value=88 unit=mmHg
